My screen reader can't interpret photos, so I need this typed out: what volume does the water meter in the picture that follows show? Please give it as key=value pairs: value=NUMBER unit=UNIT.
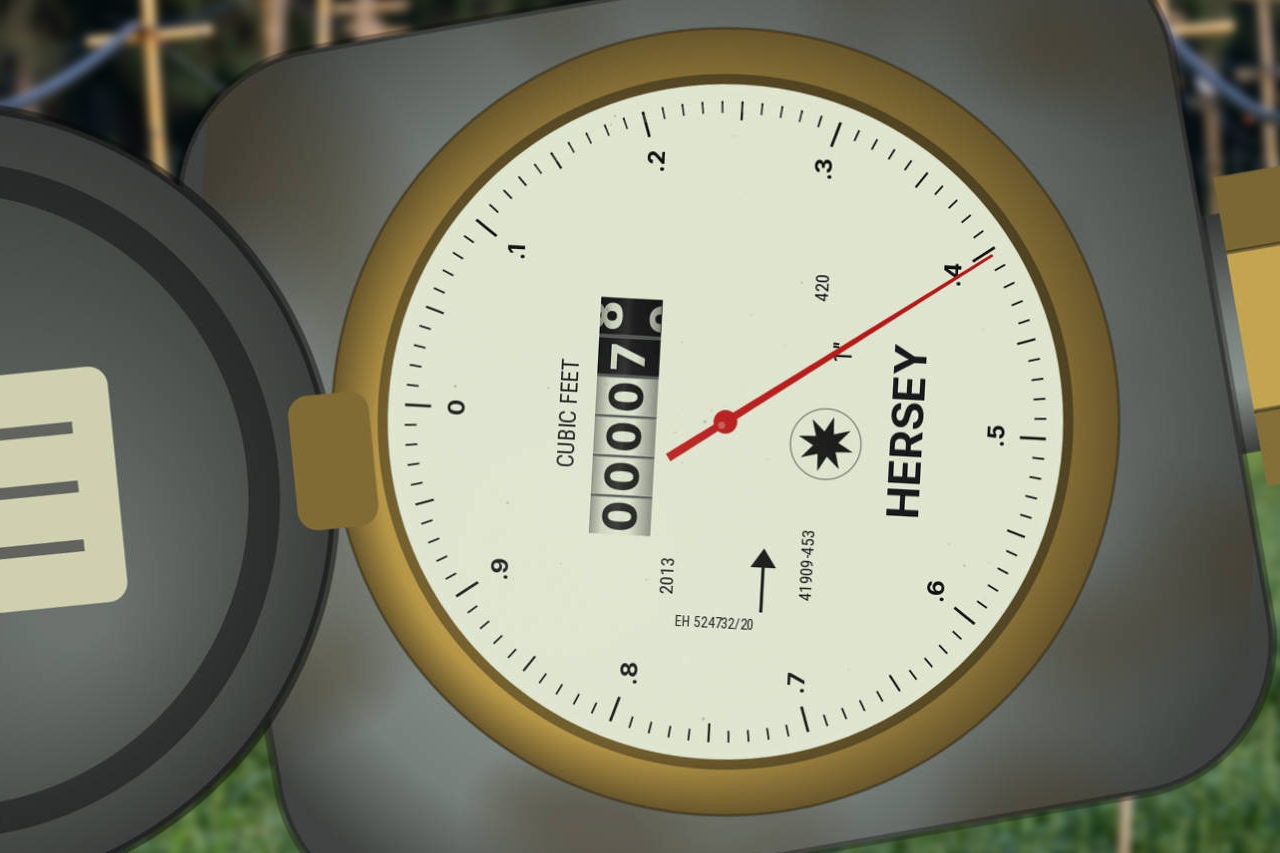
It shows value=78.40 unit=ft³
